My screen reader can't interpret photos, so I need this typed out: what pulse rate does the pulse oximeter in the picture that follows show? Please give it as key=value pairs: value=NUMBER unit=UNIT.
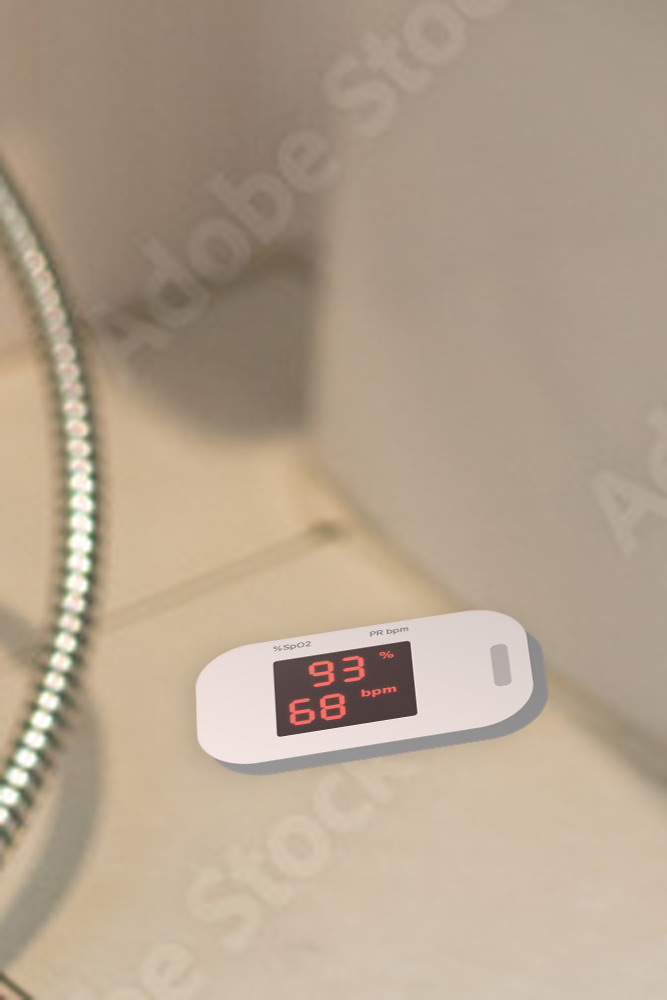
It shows value=68 unit=bpm
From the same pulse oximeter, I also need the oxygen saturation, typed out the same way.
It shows value=93 unit=%
